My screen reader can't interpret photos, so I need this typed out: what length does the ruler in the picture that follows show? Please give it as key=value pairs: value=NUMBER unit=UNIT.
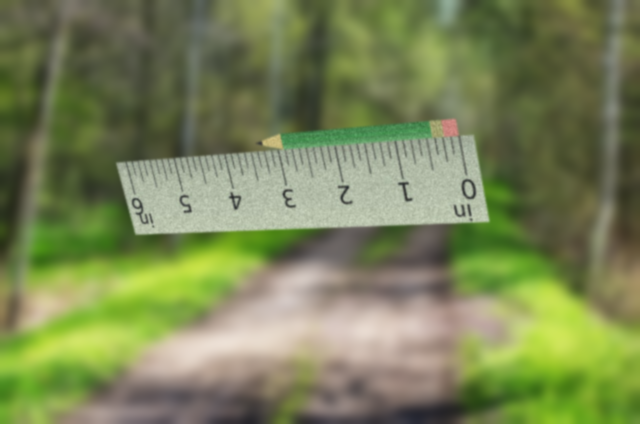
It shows value=3.375 unit=in
